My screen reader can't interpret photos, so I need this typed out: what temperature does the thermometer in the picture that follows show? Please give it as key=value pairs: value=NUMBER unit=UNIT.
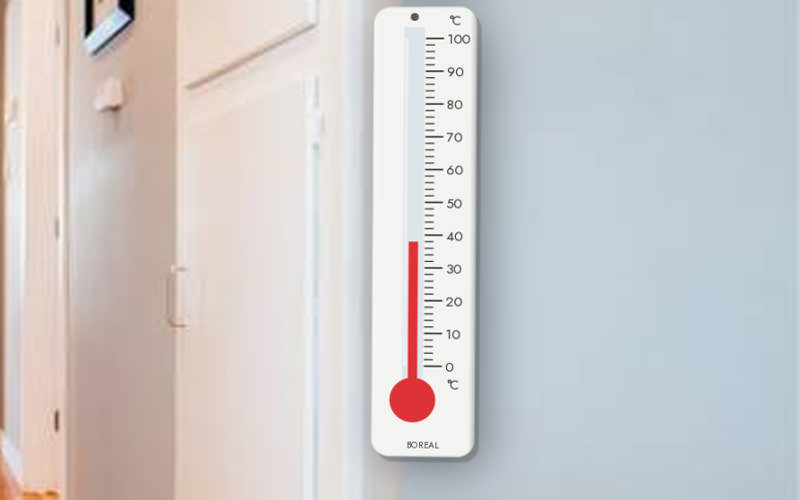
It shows value=38 unit=°C
